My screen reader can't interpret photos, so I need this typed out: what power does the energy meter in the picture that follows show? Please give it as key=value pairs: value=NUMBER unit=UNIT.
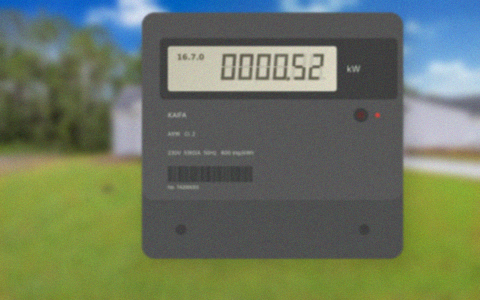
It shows value=0.52 unit=kW
